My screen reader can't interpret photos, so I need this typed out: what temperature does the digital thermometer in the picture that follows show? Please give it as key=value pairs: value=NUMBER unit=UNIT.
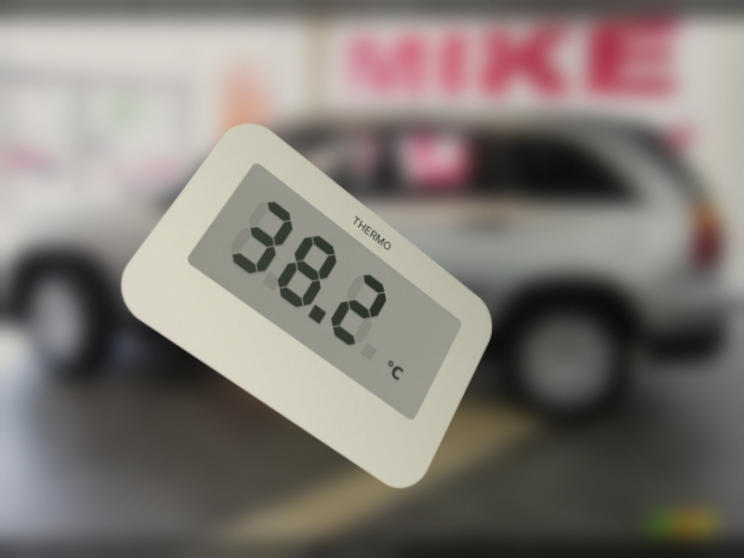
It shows value=38.2 unit=°C
